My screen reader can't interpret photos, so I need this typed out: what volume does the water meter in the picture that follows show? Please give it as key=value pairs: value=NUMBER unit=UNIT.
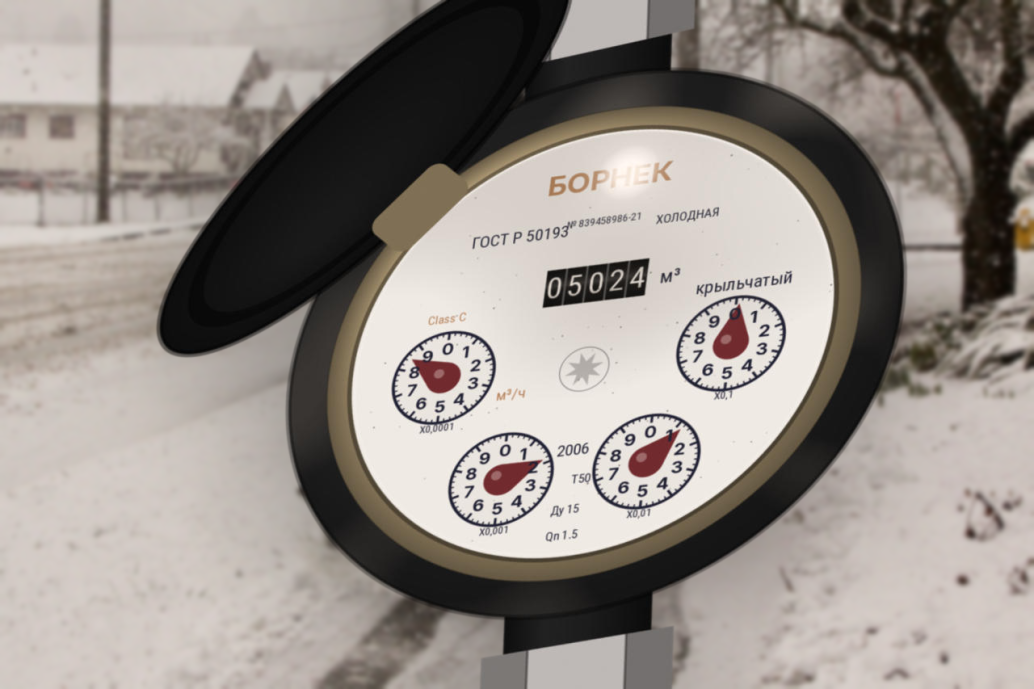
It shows value=5024.0118 unit=m³
